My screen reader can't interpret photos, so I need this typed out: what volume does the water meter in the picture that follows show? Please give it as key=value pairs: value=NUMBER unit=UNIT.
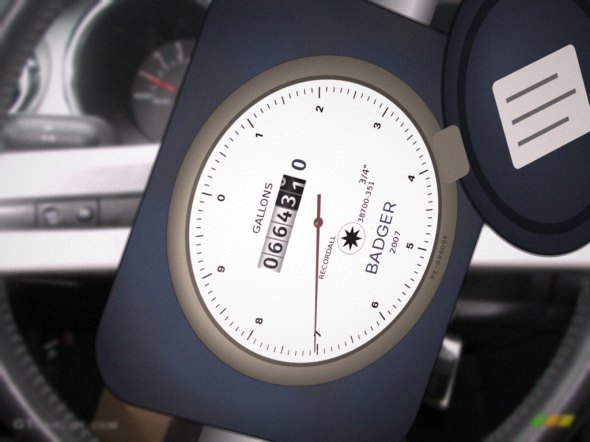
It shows value=664307.0 unit=gal
